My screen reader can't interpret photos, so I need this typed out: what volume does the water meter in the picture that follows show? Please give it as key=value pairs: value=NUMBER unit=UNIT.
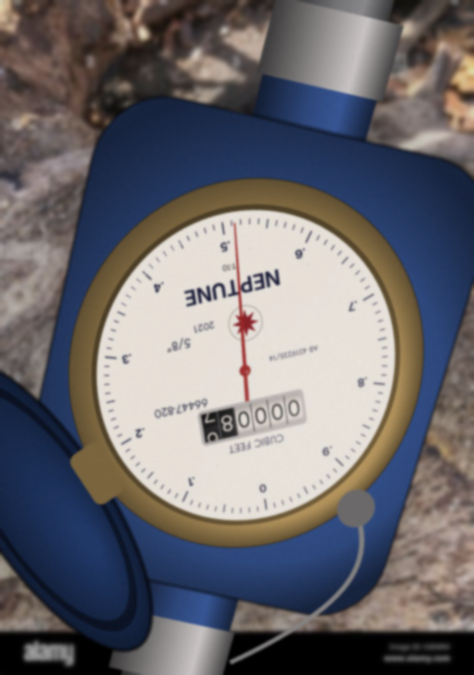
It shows value=86.51 unit=ft³
